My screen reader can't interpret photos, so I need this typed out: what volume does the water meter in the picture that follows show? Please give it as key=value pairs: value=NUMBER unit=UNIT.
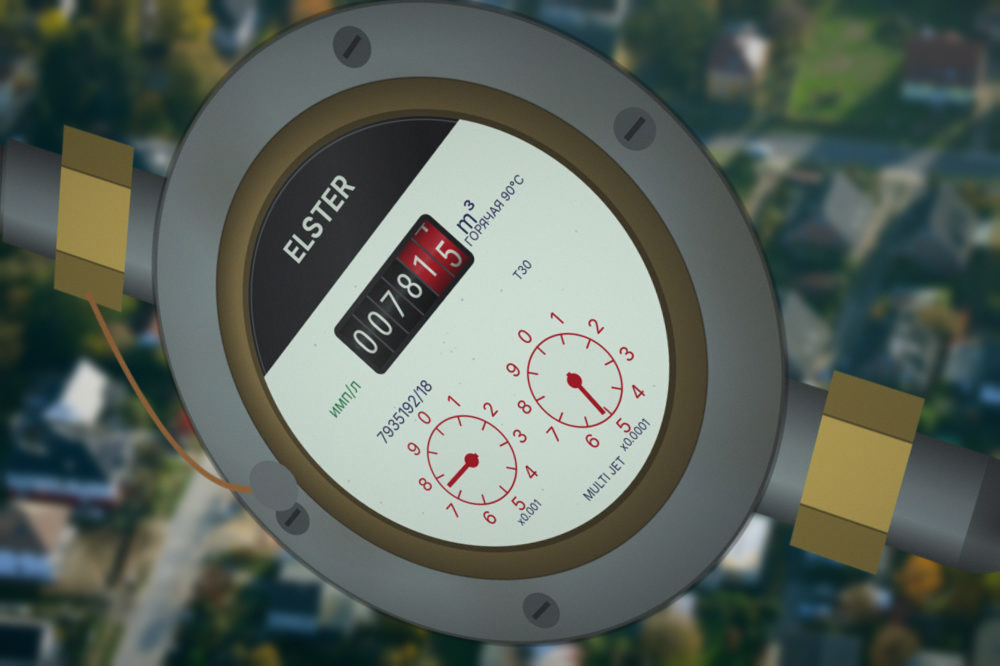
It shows value=78.1475 unit=m³
